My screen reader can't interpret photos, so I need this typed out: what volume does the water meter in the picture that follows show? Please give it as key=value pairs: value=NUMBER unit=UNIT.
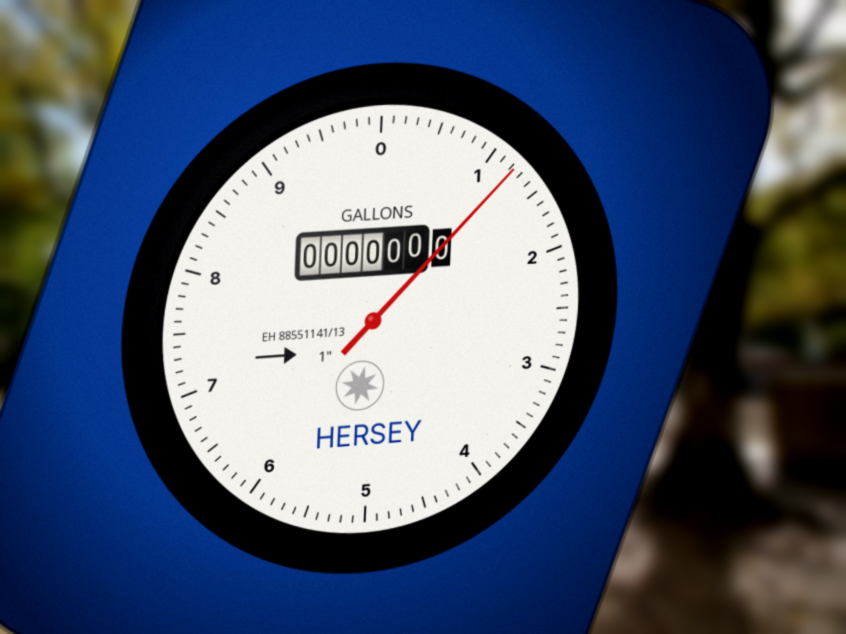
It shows value=1.2 unit=gal
